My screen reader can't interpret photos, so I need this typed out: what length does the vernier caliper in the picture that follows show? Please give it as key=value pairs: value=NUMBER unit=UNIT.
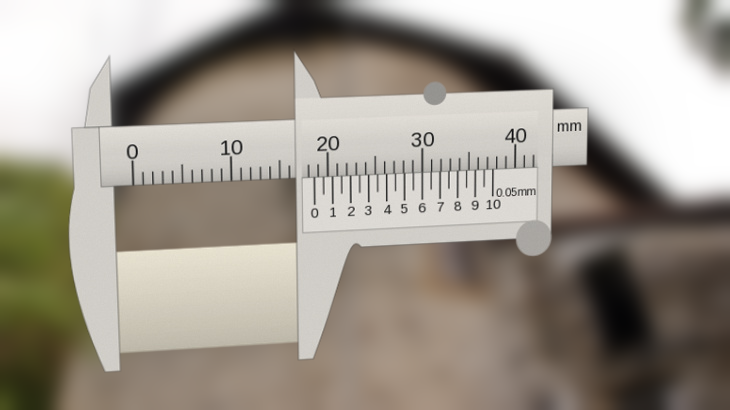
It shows value=18.6 unit=mm
